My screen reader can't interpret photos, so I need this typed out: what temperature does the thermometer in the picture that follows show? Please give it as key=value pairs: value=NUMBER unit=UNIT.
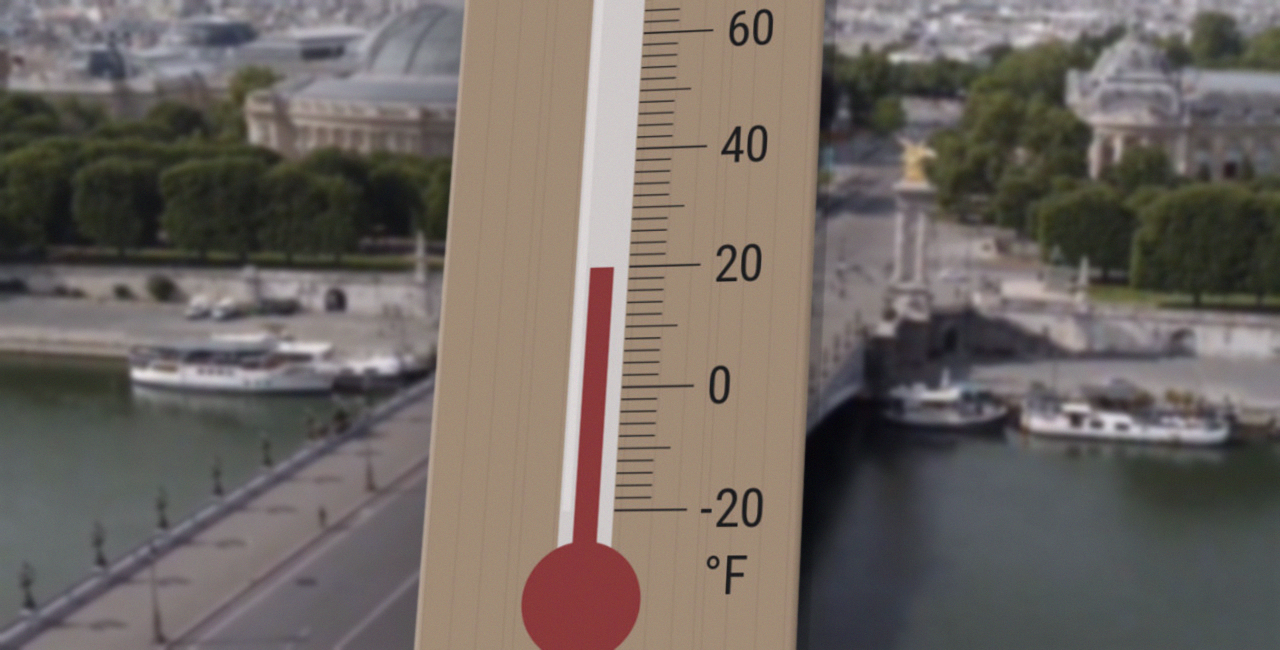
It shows value=20 unit=°F
